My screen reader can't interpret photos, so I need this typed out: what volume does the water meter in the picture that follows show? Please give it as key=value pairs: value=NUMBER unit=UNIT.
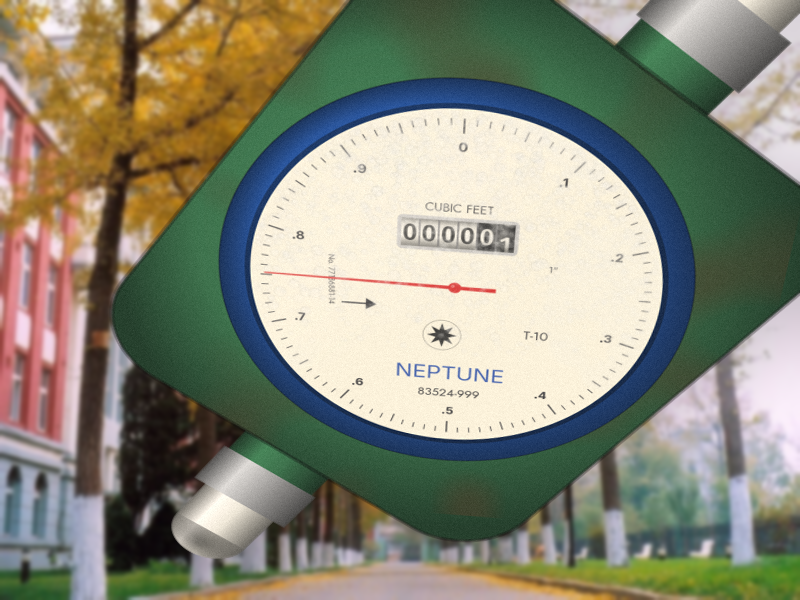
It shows value=0.75 unit=ft³
